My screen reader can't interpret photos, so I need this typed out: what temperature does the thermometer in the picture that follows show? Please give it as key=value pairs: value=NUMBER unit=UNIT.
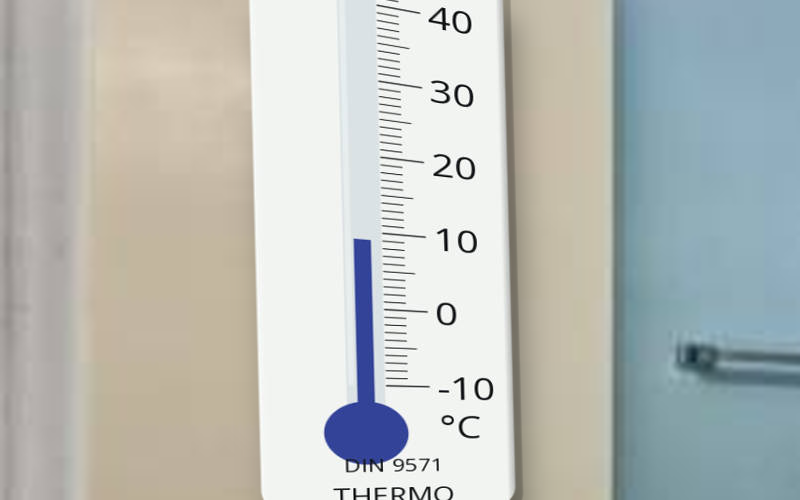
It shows value=9 unit=°C
